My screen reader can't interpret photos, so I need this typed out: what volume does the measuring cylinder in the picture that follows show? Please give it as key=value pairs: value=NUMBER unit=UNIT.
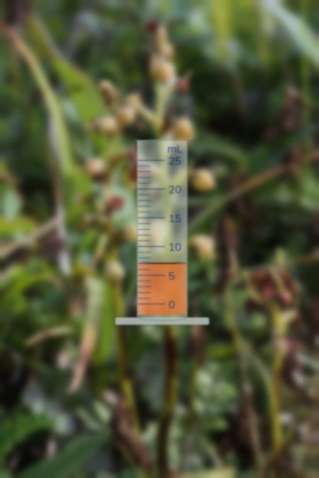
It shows value=7 unit=mL
